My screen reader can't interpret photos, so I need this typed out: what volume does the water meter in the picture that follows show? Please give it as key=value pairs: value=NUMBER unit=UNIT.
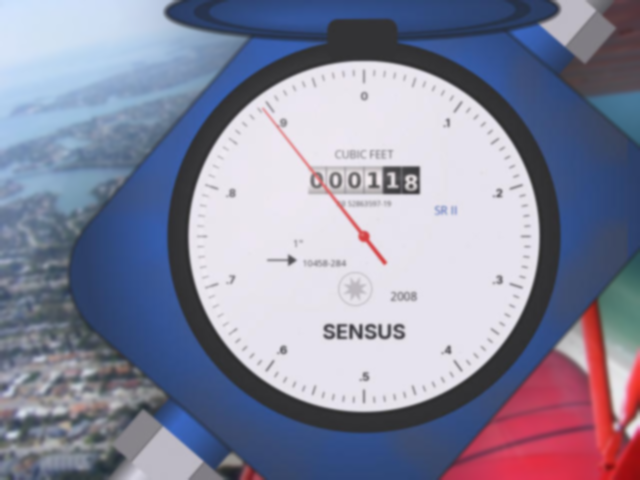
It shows value=117.89 unit=ft³
